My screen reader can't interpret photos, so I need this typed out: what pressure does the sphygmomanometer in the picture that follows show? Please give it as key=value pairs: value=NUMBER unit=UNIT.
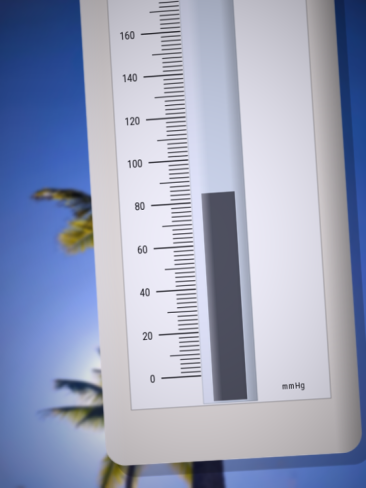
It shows value=84 unit=mmHg
